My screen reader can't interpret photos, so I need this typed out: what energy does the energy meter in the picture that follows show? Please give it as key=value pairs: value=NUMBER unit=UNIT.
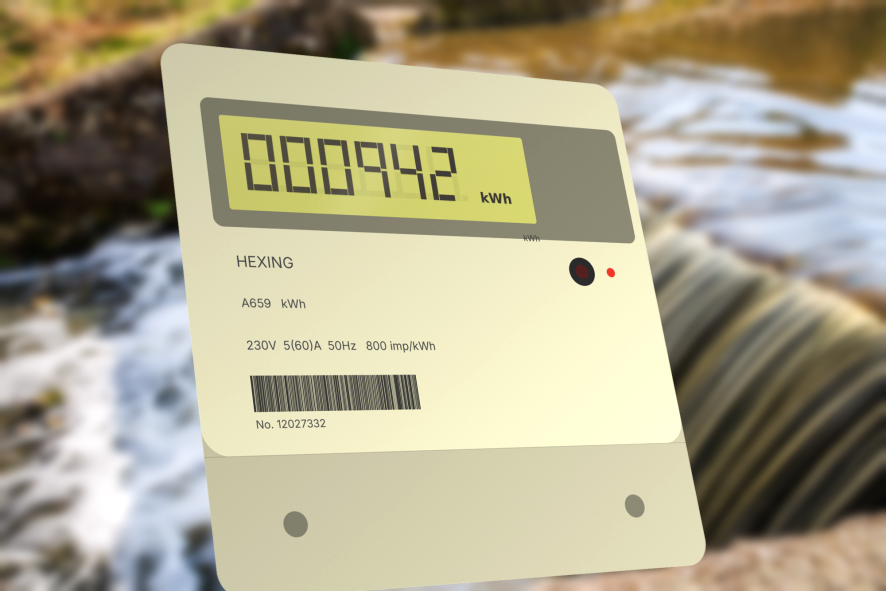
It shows value=942 unit=kWh
